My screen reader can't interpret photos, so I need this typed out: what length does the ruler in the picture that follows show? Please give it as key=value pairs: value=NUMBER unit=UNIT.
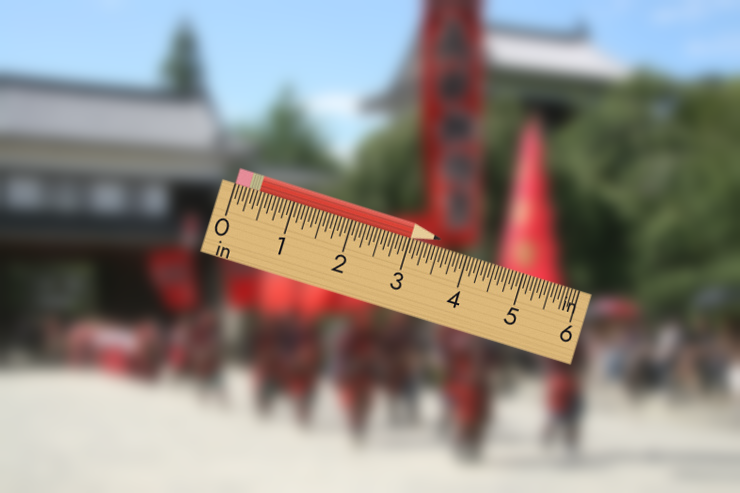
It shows value=3.5 unit=in
